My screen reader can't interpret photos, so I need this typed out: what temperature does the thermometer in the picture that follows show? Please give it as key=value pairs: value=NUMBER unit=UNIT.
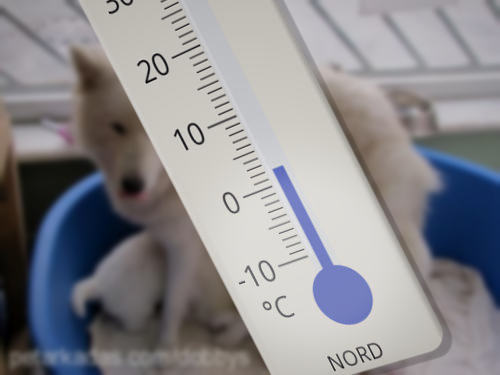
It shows value=2 unit=°C
